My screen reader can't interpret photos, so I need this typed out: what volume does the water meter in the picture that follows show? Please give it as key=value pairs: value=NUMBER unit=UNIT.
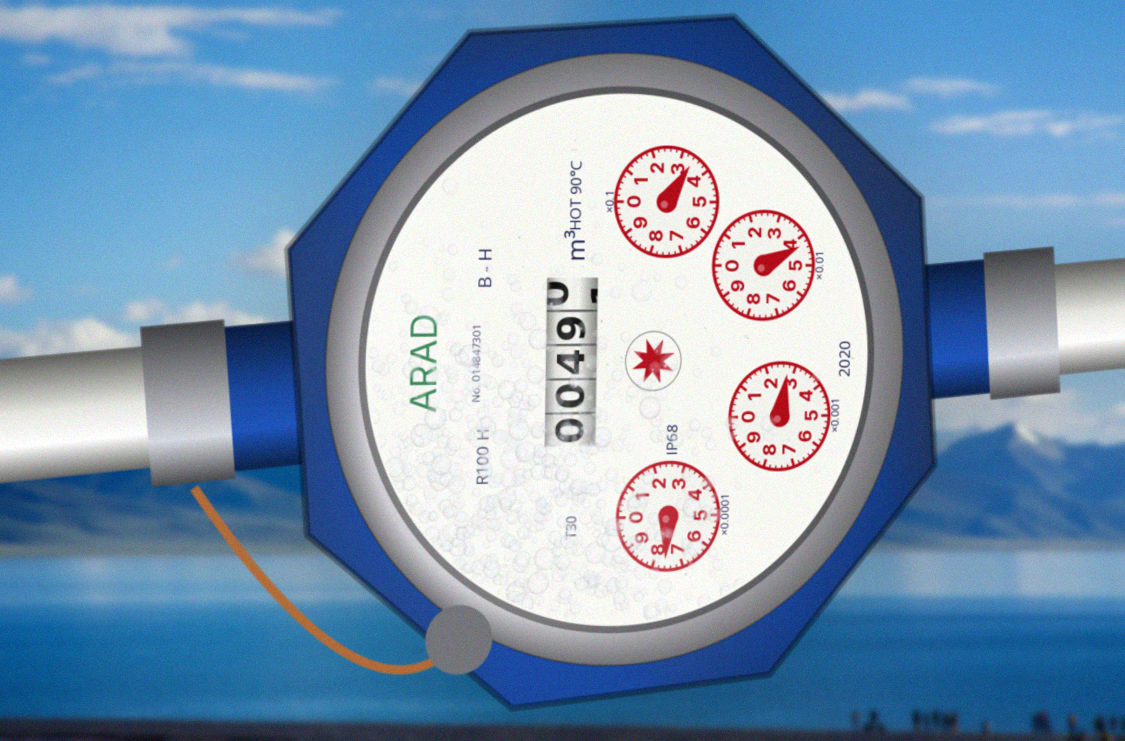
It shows value=490.3427 unit=m³
